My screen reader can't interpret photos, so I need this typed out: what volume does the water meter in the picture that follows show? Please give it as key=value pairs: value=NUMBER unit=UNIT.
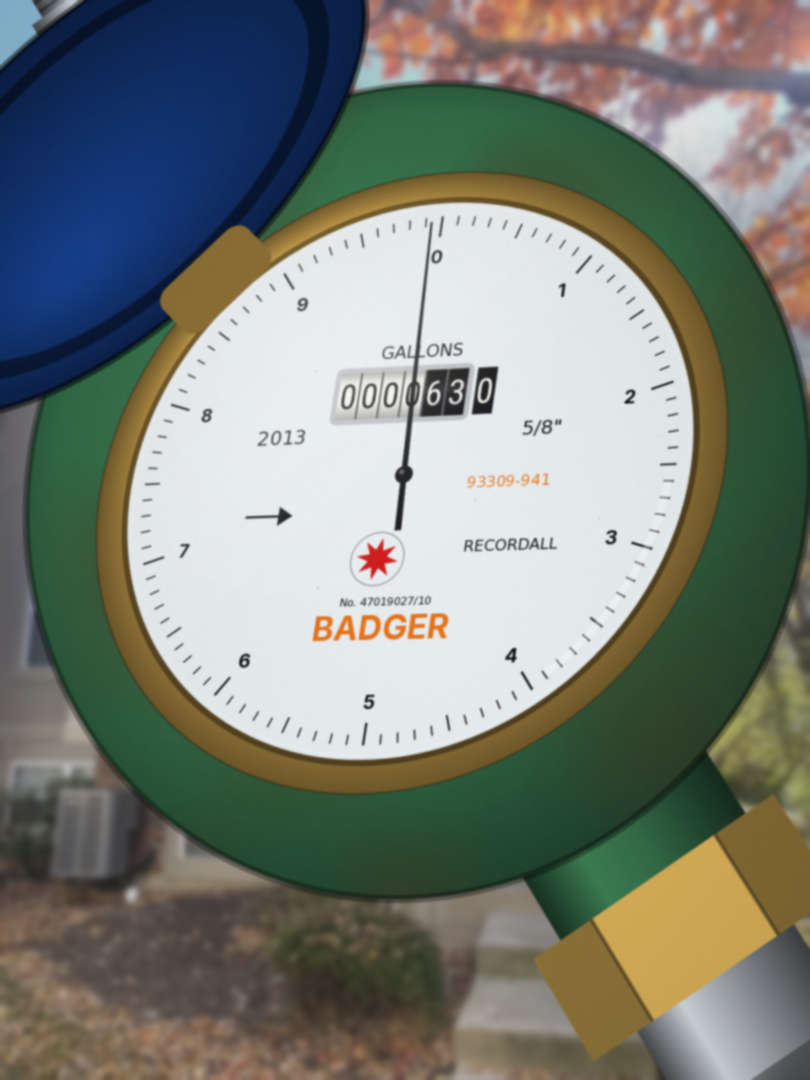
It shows value=629.9 unit=gal
